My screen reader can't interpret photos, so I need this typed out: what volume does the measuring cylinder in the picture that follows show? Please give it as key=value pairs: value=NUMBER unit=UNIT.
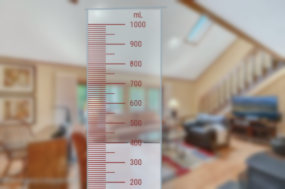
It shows value=400 unit=mL
